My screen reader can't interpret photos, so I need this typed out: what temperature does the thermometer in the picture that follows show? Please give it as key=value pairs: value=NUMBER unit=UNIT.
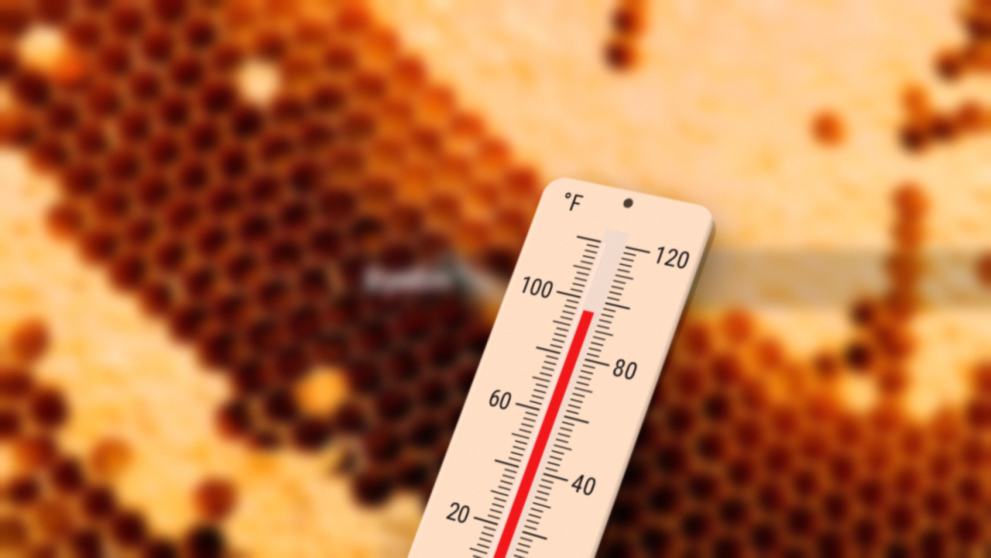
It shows value=96 unit=°F
